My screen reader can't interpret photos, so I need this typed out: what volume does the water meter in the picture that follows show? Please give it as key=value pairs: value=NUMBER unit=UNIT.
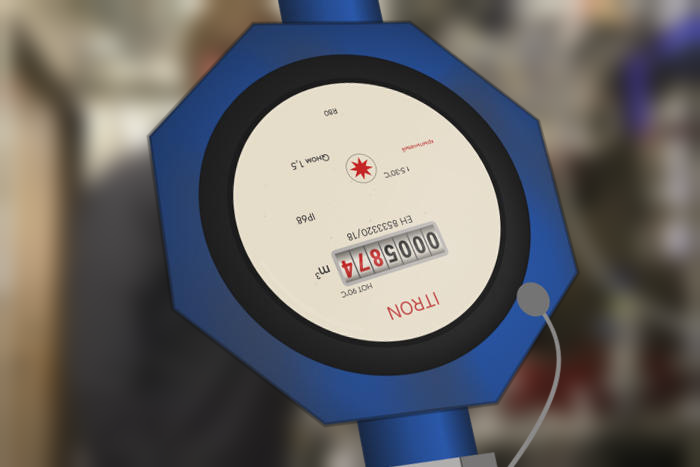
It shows value=5.874 unit=m³
